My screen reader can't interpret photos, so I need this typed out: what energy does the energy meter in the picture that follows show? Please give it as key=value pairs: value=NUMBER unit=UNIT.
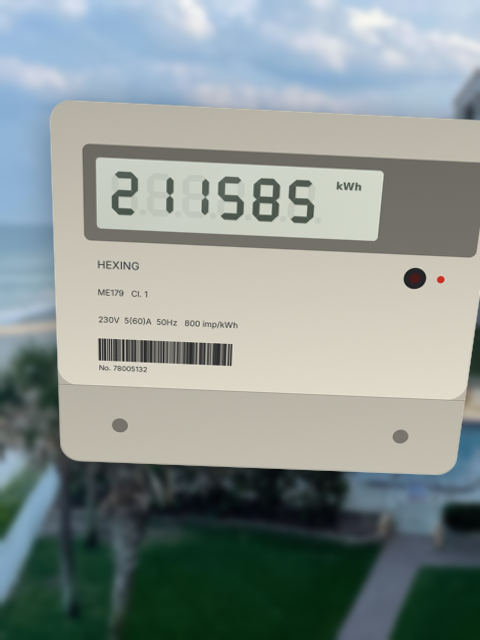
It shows value=211585 unit=kWh
